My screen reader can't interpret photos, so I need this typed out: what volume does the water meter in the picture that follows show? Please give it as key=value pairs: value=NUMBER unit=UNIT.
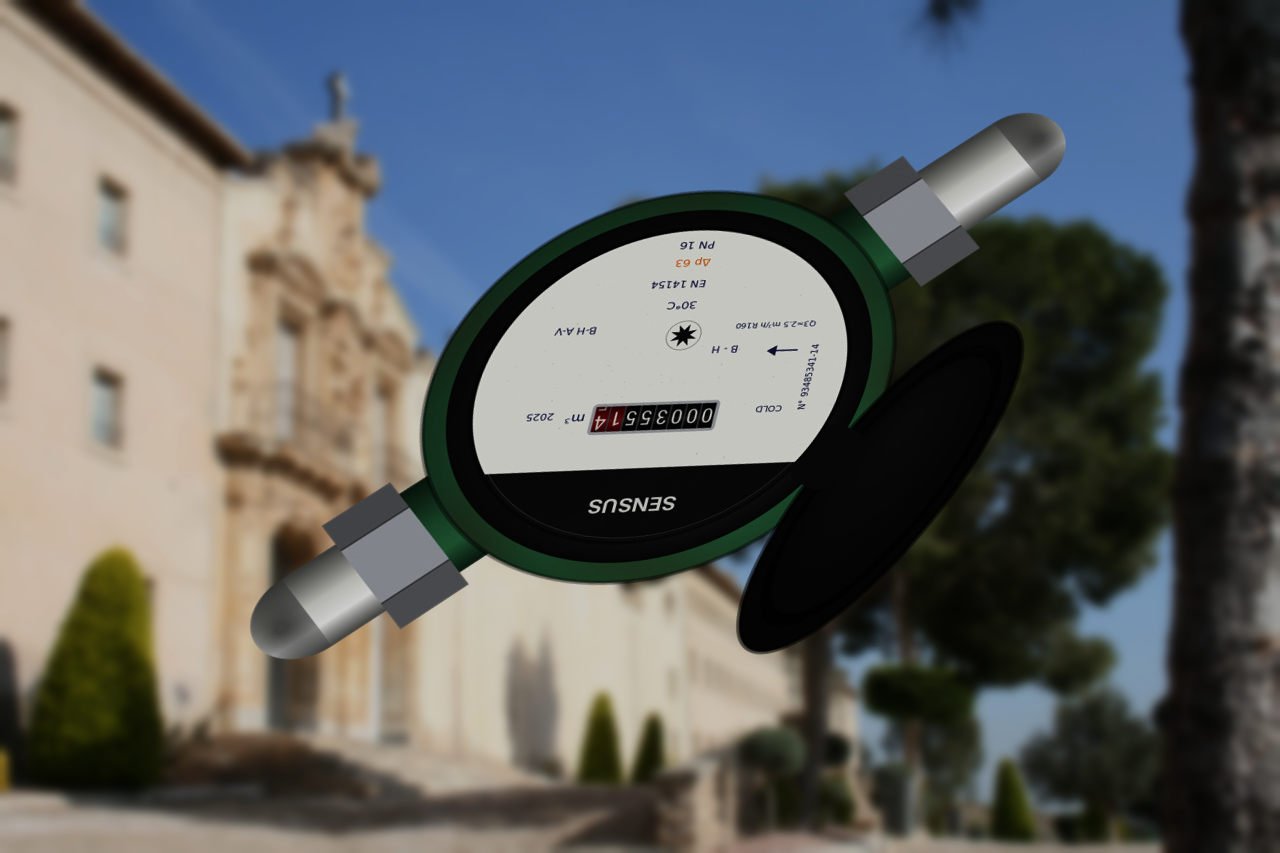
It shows value=355.14 unit=m³
